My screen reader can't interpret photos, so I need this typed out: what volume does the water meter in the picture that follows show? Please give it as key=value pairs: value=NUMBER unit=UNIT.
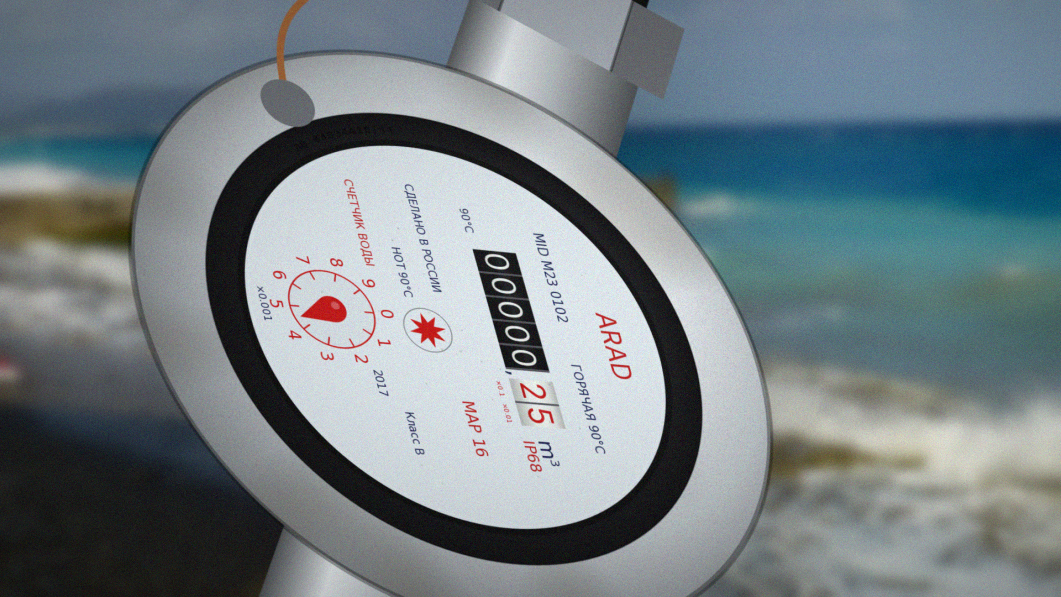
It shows value=0.254 unit=m³
